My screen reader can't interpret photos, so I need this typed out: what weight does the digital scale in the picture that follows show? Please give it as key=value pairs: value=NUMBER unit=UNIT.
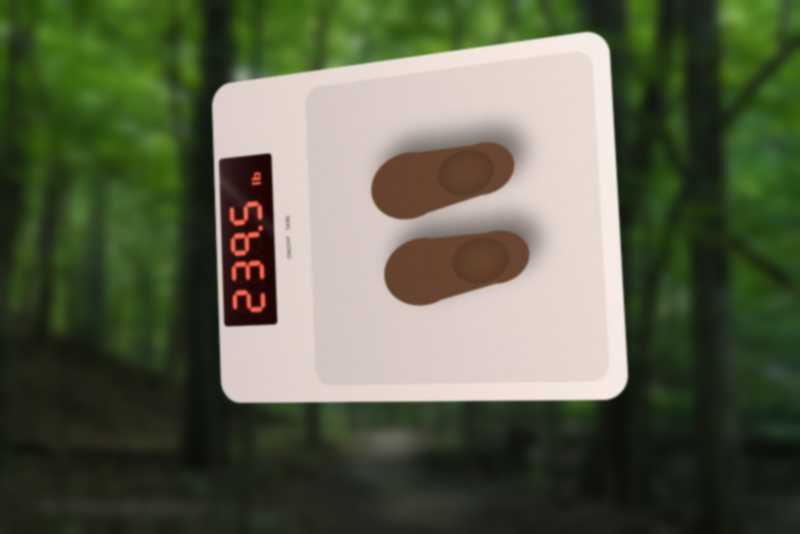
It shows value=239.5 unit=lb
